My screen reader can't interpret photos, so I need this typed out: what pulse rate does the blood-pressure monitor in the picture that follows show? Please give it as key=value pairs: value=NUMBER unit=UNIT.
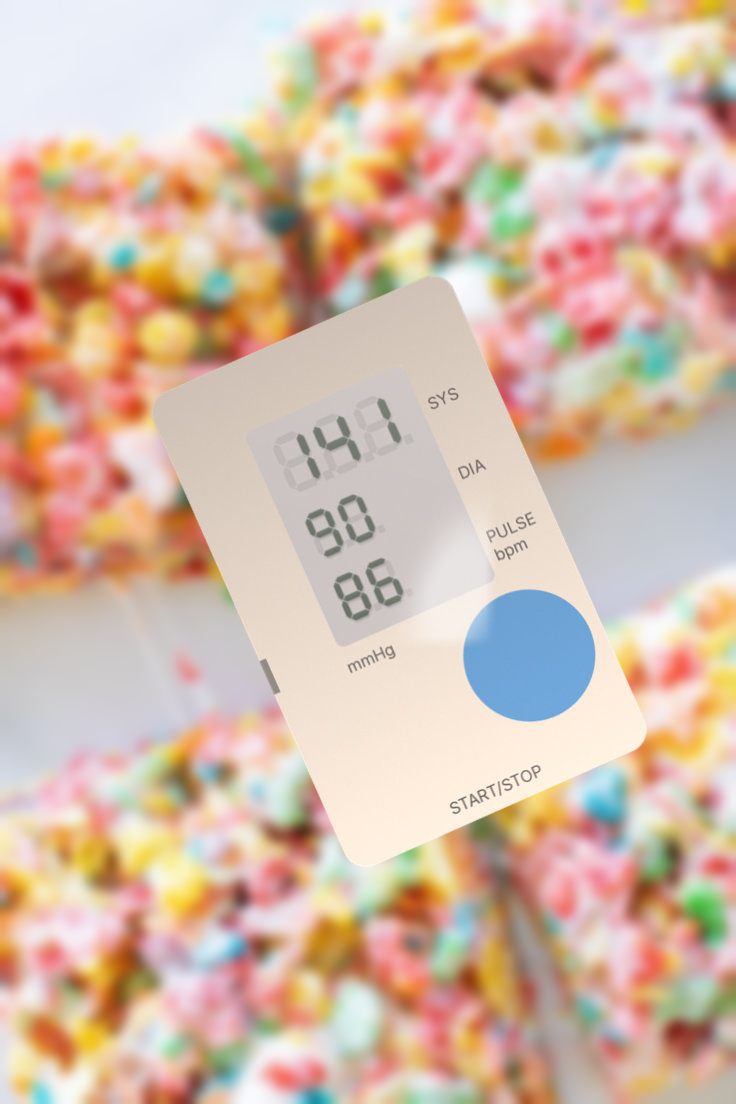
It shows value=86 unit=bpm
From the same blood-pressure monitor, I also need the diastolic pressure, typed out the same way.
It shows value=90 unit=mmHg
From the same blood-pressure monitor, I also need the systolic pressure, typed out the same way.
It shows value=141 unit=mmHg
